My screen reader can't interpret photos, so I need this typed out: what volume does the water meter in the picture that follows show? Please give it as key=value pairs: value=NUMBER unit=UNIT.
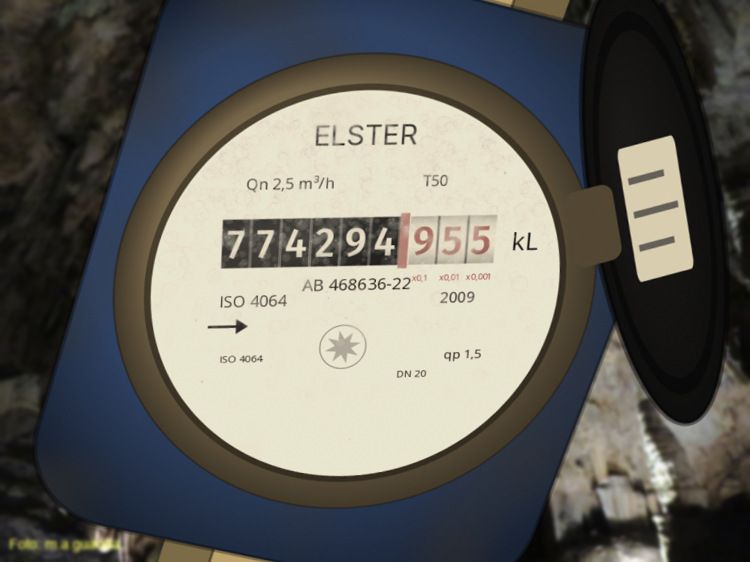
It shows value=774294.955 unit=kL
